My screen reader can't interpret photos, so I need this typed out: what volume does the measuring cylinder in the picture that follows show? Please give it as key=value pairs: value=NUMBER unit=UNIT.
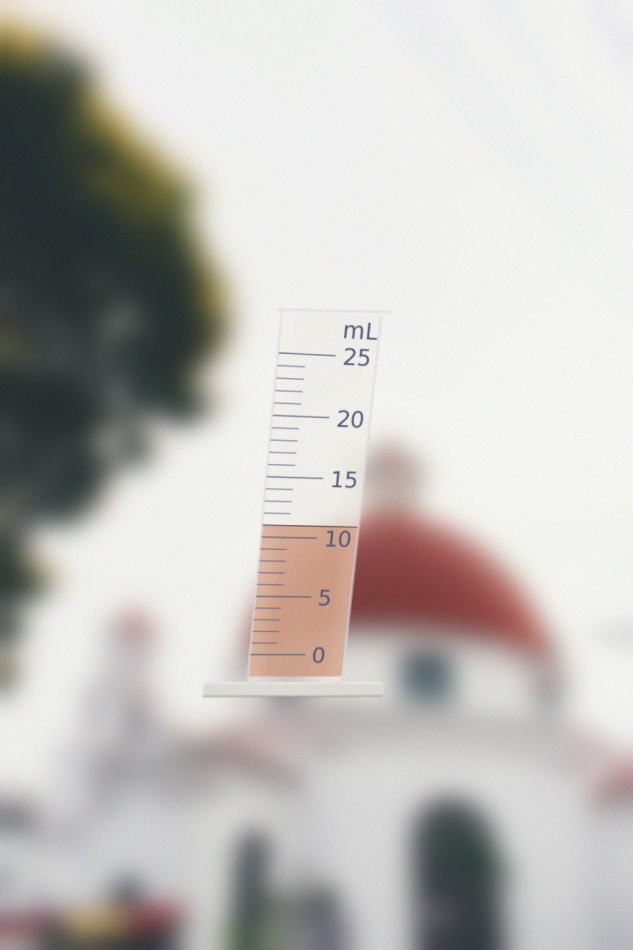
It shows value=11 unit=mL
